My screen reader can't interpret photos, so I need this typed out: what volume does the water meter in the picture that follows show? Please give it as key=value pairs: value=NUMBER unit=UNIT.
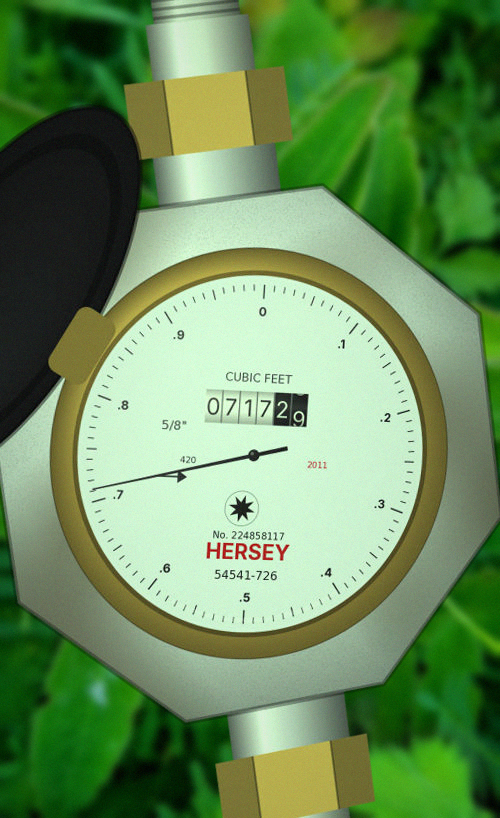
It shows value=71728.71 unit=ft³
